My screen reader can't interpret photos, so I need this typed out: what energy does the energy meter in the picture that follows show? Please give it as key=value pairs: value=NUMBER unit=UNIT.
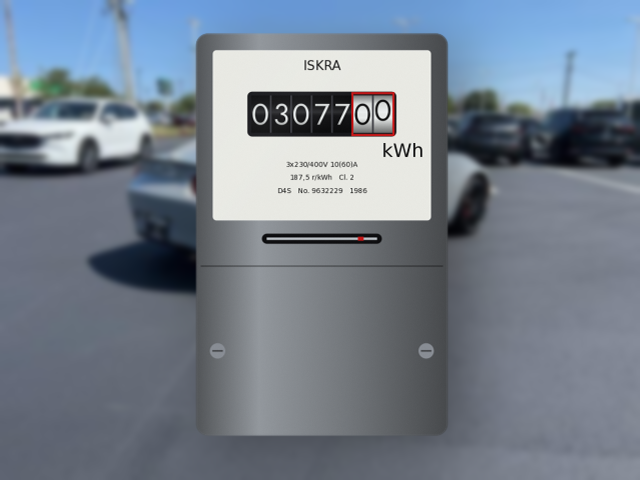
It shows value=3077.00 unit=kWh
